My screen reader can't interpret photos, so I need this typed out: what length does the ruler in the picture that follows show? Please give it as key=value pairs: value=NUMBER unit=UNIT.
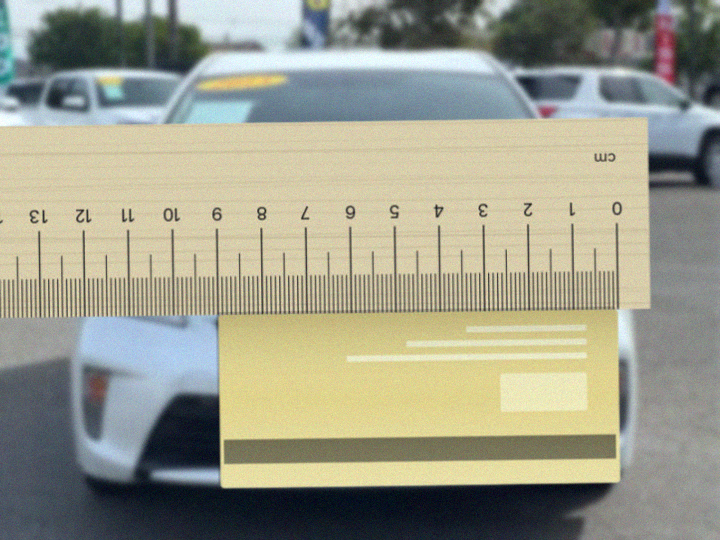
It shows value=9 unit=cm
